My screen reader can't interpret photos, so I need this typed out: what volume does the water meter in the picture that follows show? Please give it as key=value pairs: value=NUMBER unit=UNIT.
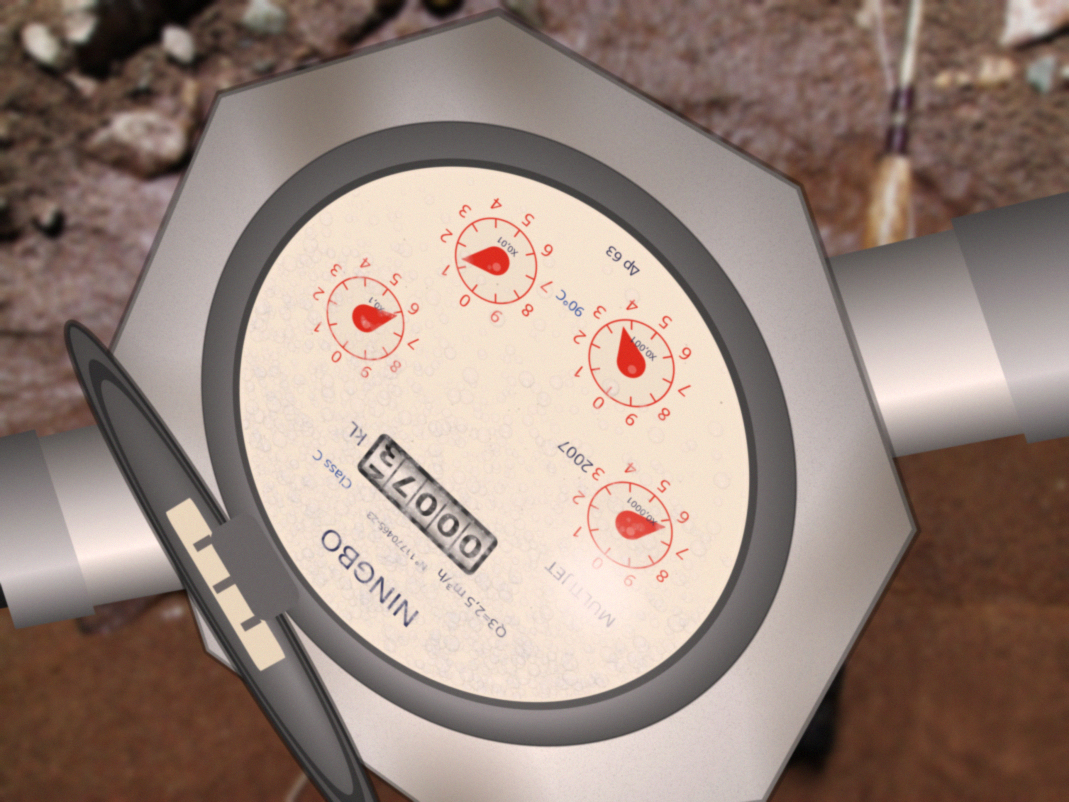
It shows value=72.6136 unit=kL
